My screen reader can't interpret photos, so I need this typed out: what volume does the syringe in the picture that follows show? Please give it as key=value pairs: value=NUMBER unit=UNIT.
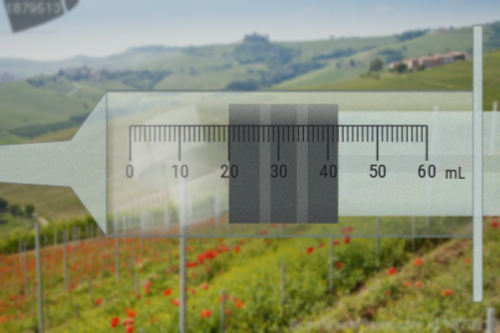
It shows value=20 unit=mL
